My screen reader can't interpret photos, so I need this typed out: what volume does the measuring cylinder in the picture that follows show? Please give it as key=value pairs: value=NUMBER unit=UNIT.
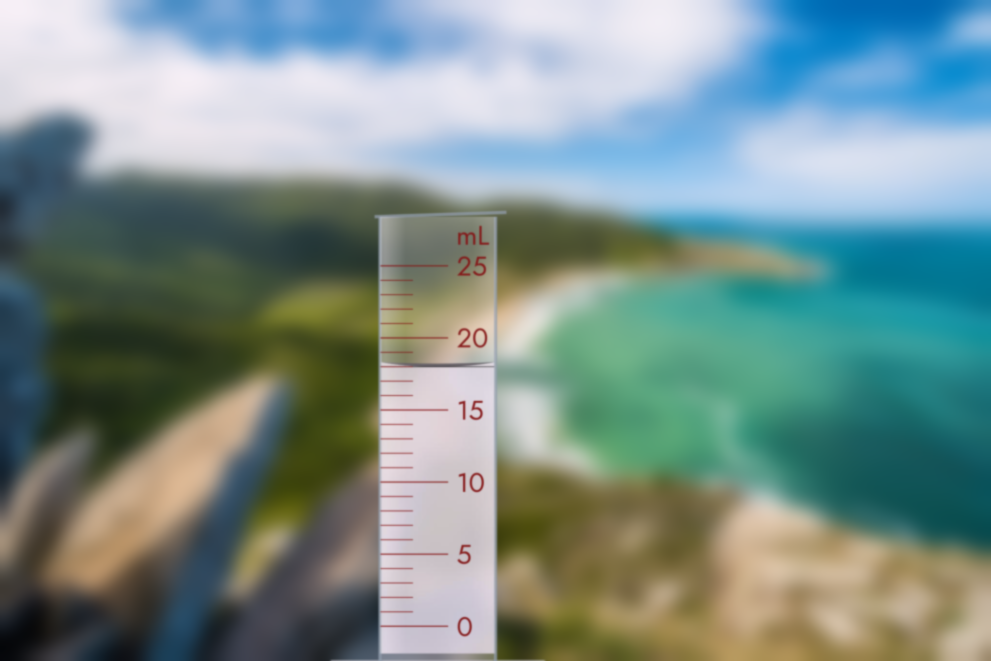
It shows value=18 unit=mL
